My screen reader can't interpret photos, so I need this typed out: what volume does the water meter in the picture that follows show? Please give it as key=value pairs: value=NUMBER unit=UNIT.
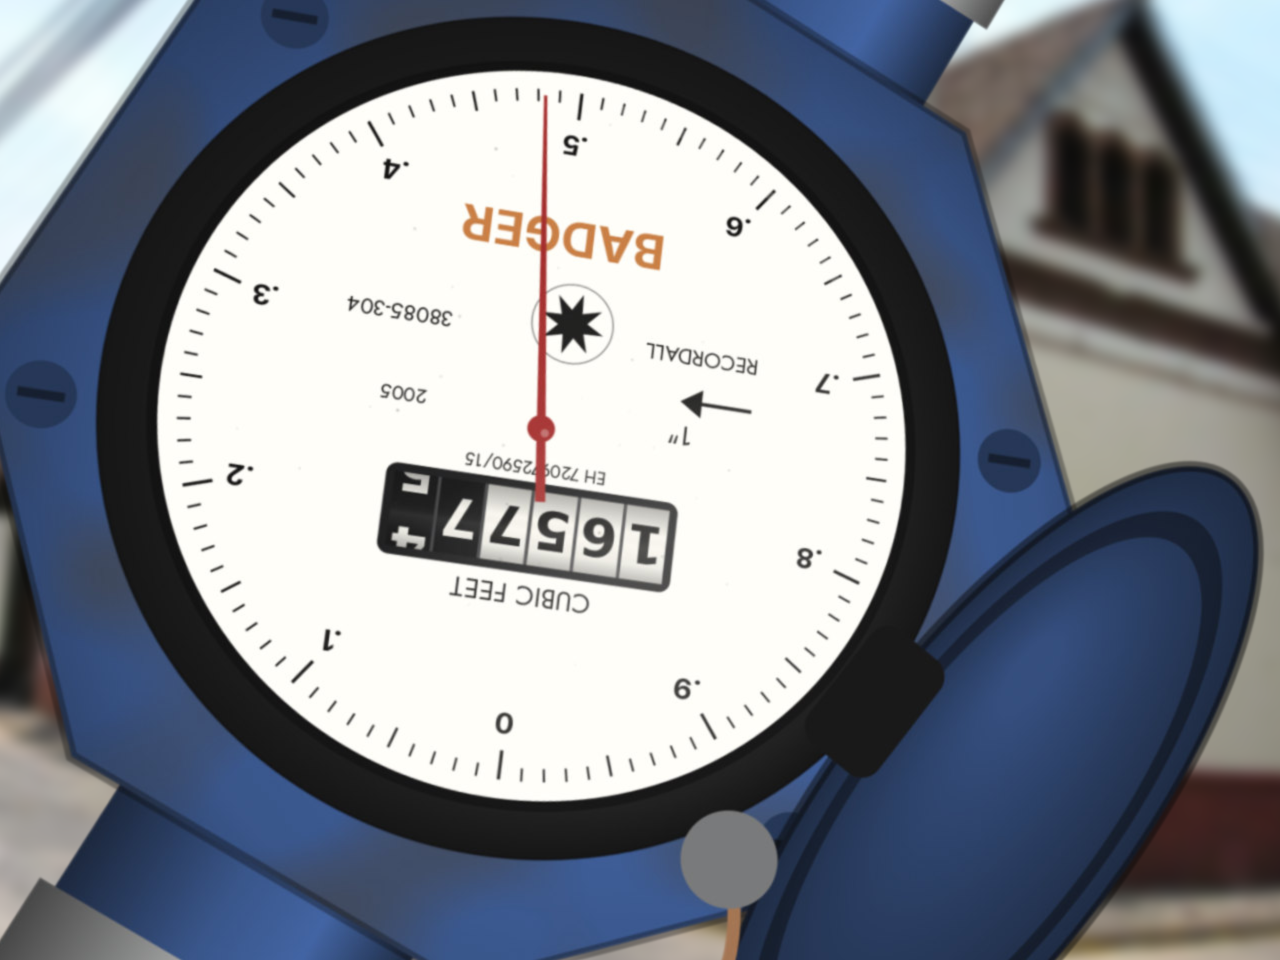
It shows value=165774.48 unit=ft³
